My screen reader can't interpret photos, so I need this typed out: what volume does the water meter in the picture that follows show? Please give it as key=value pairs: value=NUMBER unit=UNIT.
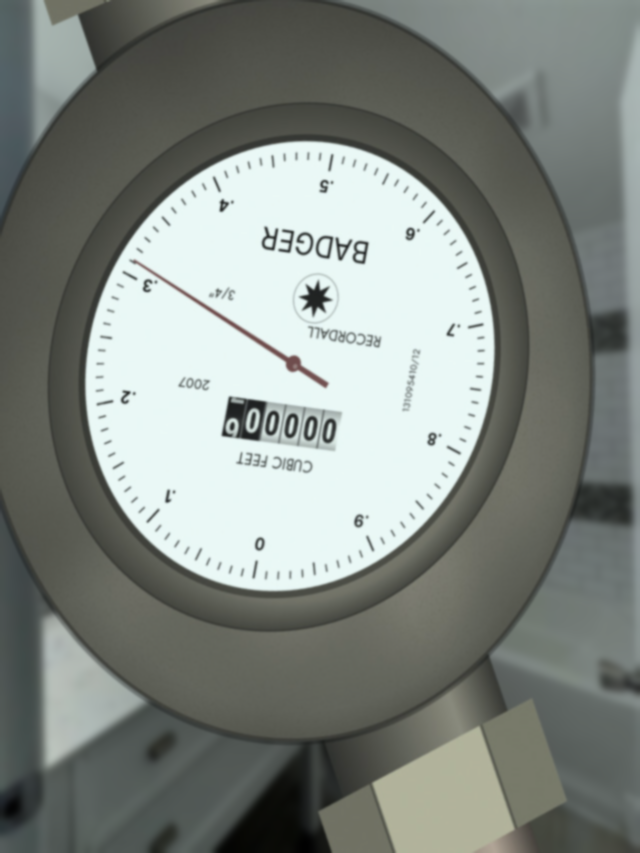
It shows value=6.31 unit=ft³
